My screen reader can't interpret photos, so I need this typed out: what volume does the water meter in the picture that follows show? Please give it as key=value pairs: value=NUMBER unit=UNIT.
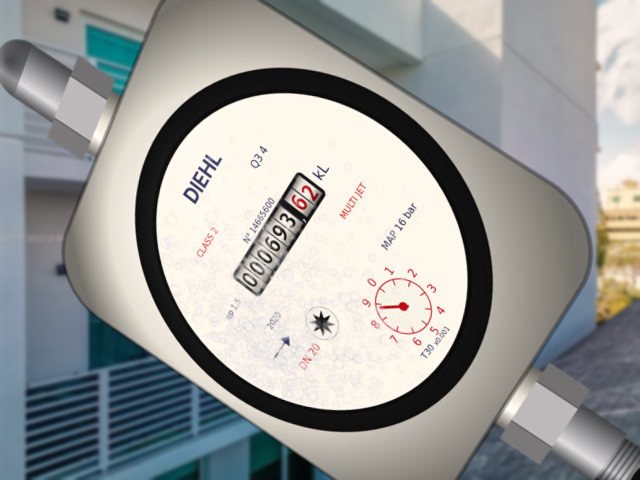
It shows value=693.618 unit=kL
